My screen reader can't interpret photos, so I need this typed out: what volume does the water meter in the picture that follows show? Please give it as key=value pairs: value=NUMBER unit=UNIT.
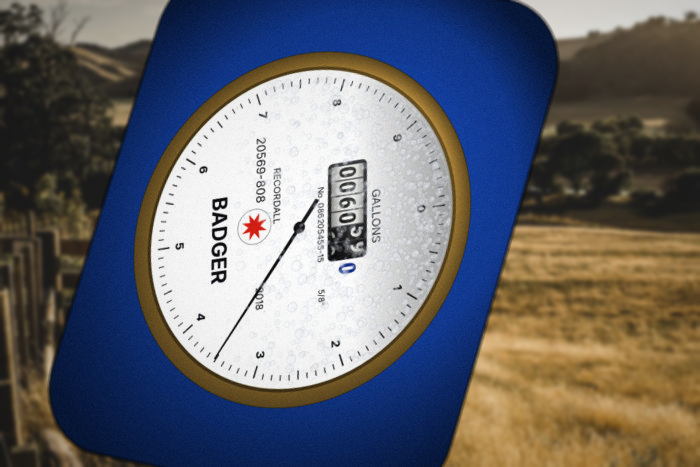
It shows value=60593.5 unit=gal
